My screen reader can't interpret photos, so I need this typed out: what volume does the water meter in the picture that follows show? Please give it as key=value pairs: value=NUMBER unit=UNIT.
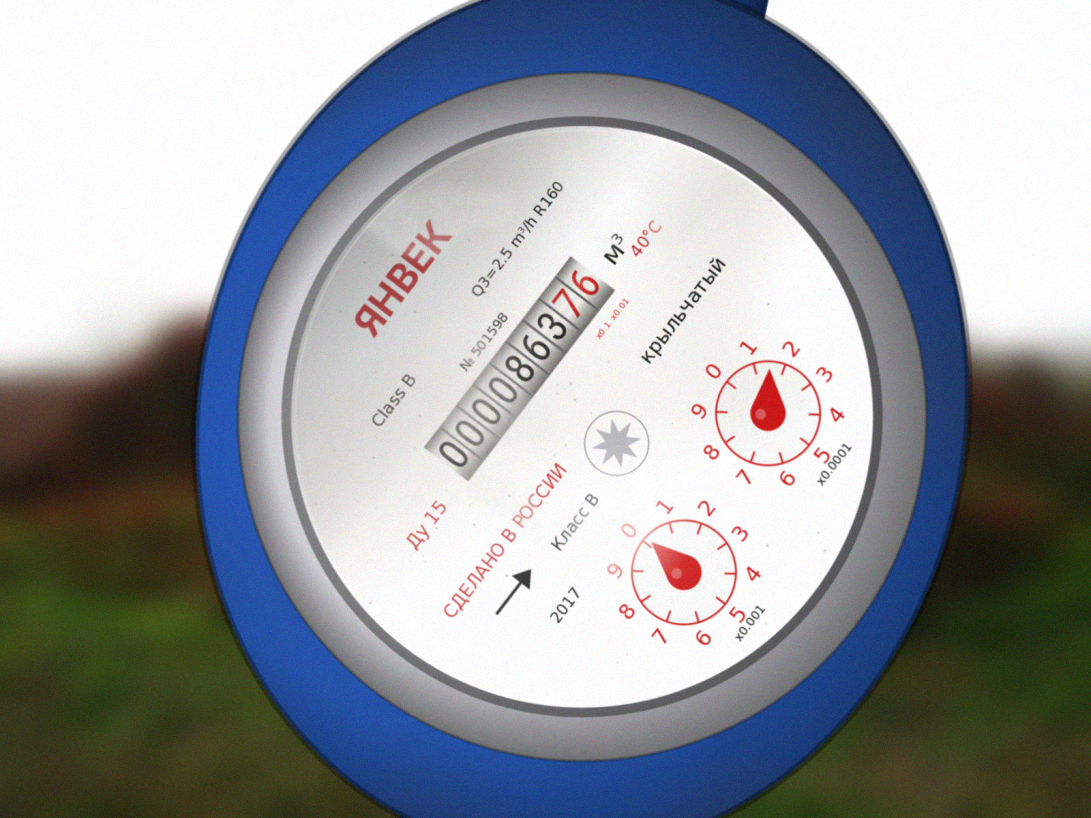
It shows value=863.7601 unit=m³
